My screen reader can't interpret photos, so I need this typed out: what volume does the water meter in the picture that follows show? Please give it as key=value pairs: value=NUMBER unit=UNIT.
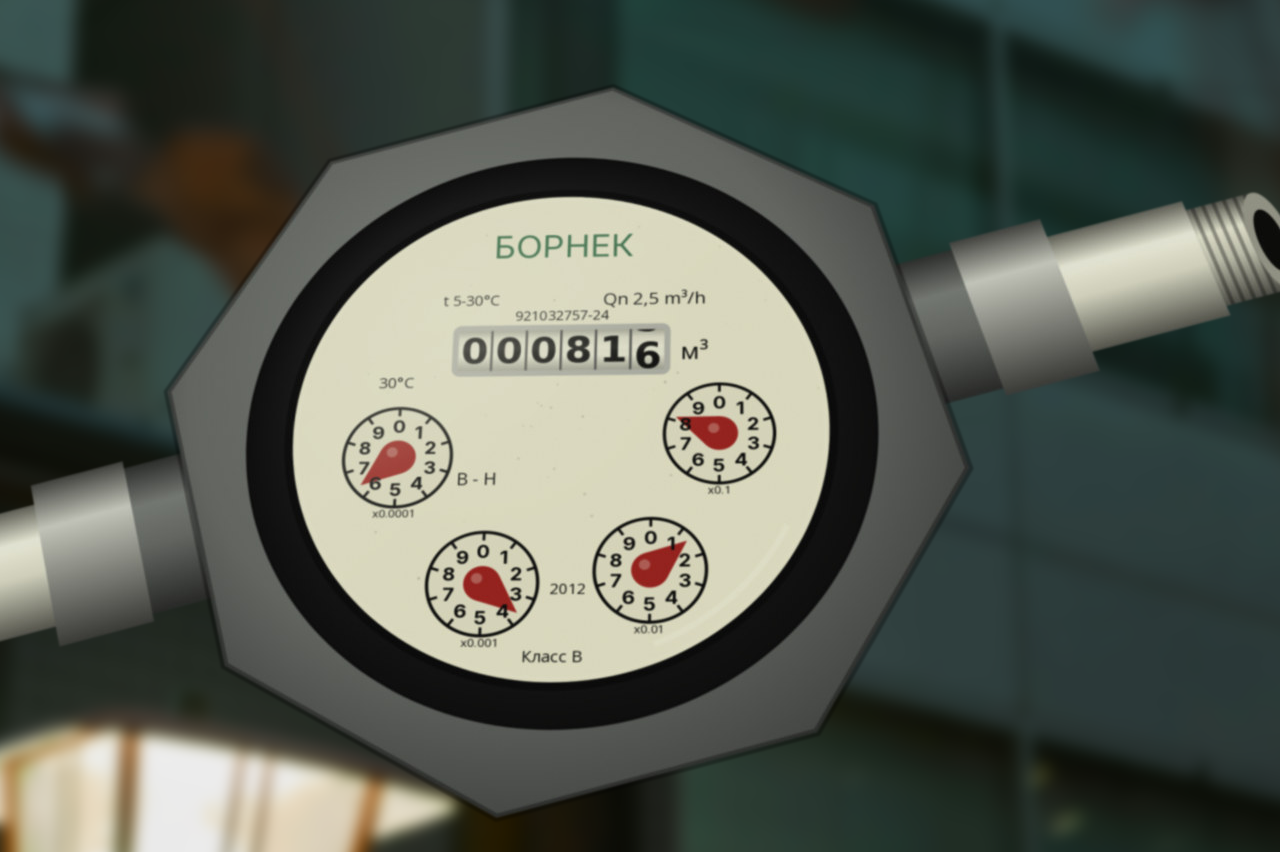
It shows value=815.8136 unit=m³
